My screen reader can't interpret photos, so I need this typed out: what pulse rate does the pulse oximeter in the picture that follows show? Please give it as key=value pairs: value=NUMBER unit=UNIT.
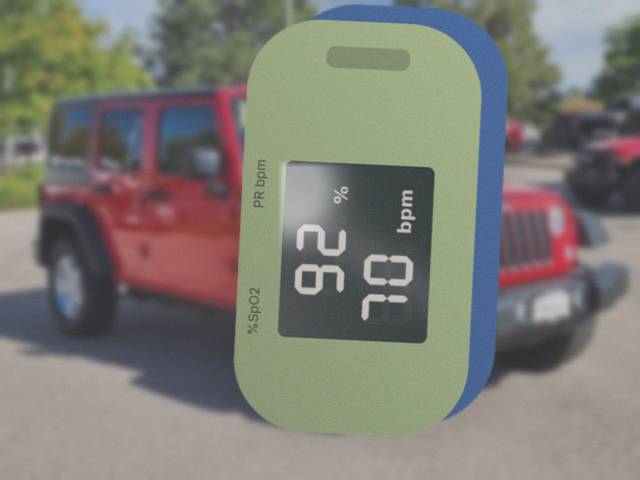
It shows value=70 unit=bpm
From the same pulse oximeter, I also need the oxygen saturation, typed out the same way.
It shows value=92 unit=%
